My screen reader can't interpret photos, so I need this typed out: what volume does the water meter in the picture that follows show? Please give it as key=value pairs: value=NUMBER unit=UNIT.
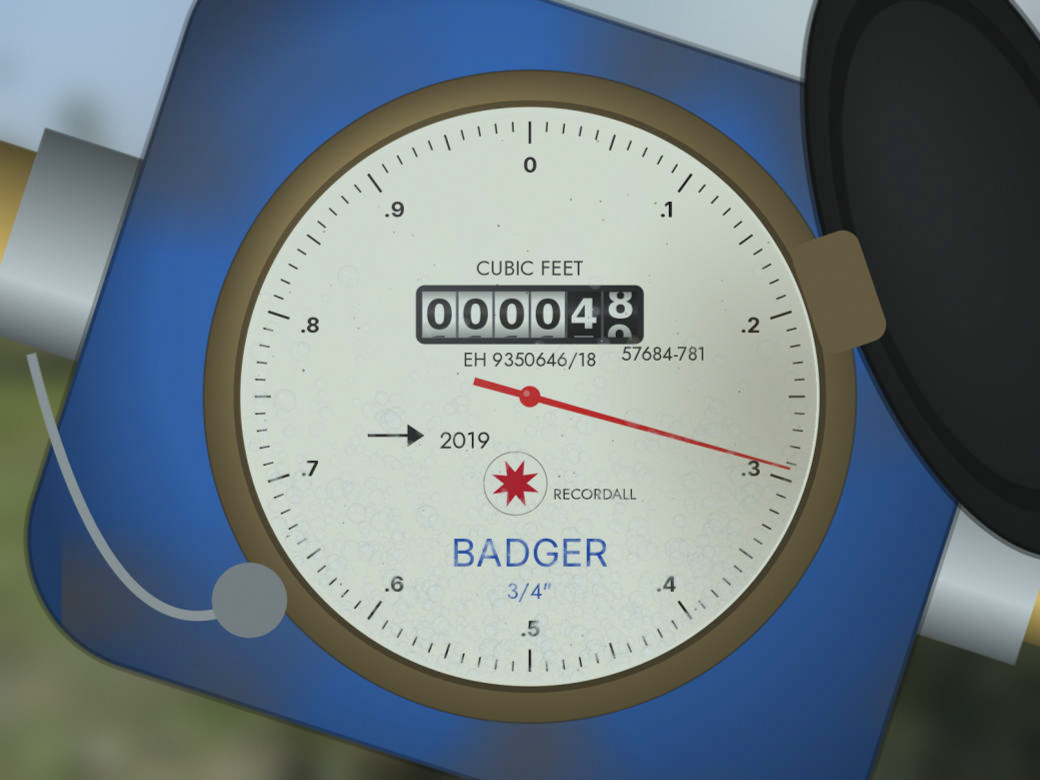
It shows value=48.29 unit=ft³
